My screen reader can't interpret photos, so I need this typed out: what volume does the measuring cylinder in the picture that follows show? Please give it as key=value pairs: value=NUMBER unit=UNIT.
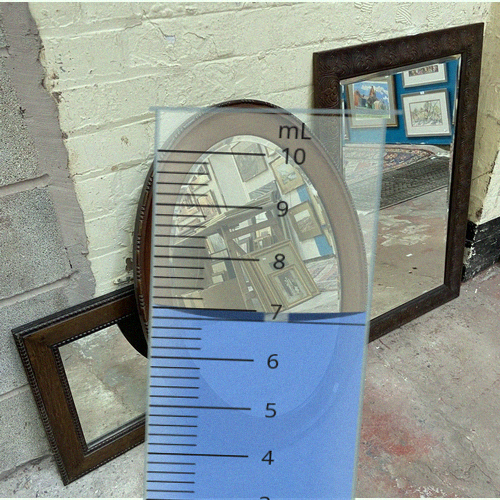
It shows value=6.8 unit=mL
